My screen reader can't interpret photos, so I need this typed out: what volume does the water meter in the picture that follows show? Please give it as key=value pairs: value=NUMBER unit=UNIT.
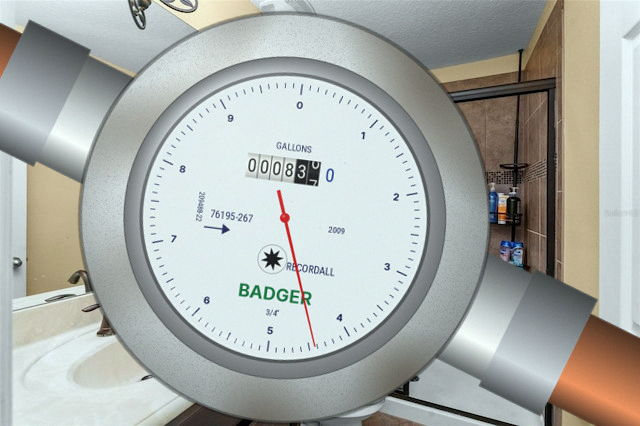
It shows value=8364.4 unit=gal
